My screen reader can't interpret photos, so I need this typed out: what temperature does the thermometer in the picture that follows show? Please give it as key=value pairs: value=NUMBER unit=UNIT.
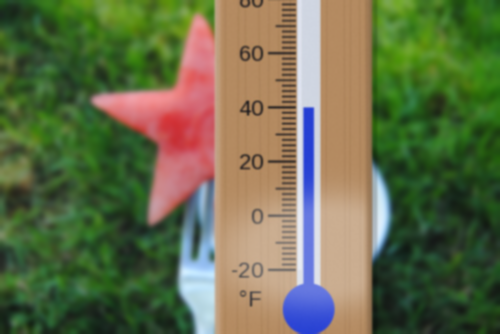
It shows value=40 unit=°F
